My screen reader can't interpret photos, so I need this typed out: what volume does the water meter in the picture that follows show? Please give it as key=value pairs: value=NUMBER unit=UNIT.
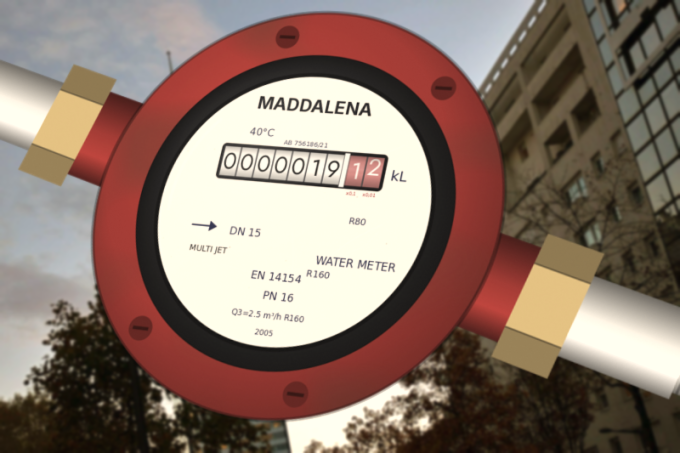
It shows value=19.12 unit=kL
